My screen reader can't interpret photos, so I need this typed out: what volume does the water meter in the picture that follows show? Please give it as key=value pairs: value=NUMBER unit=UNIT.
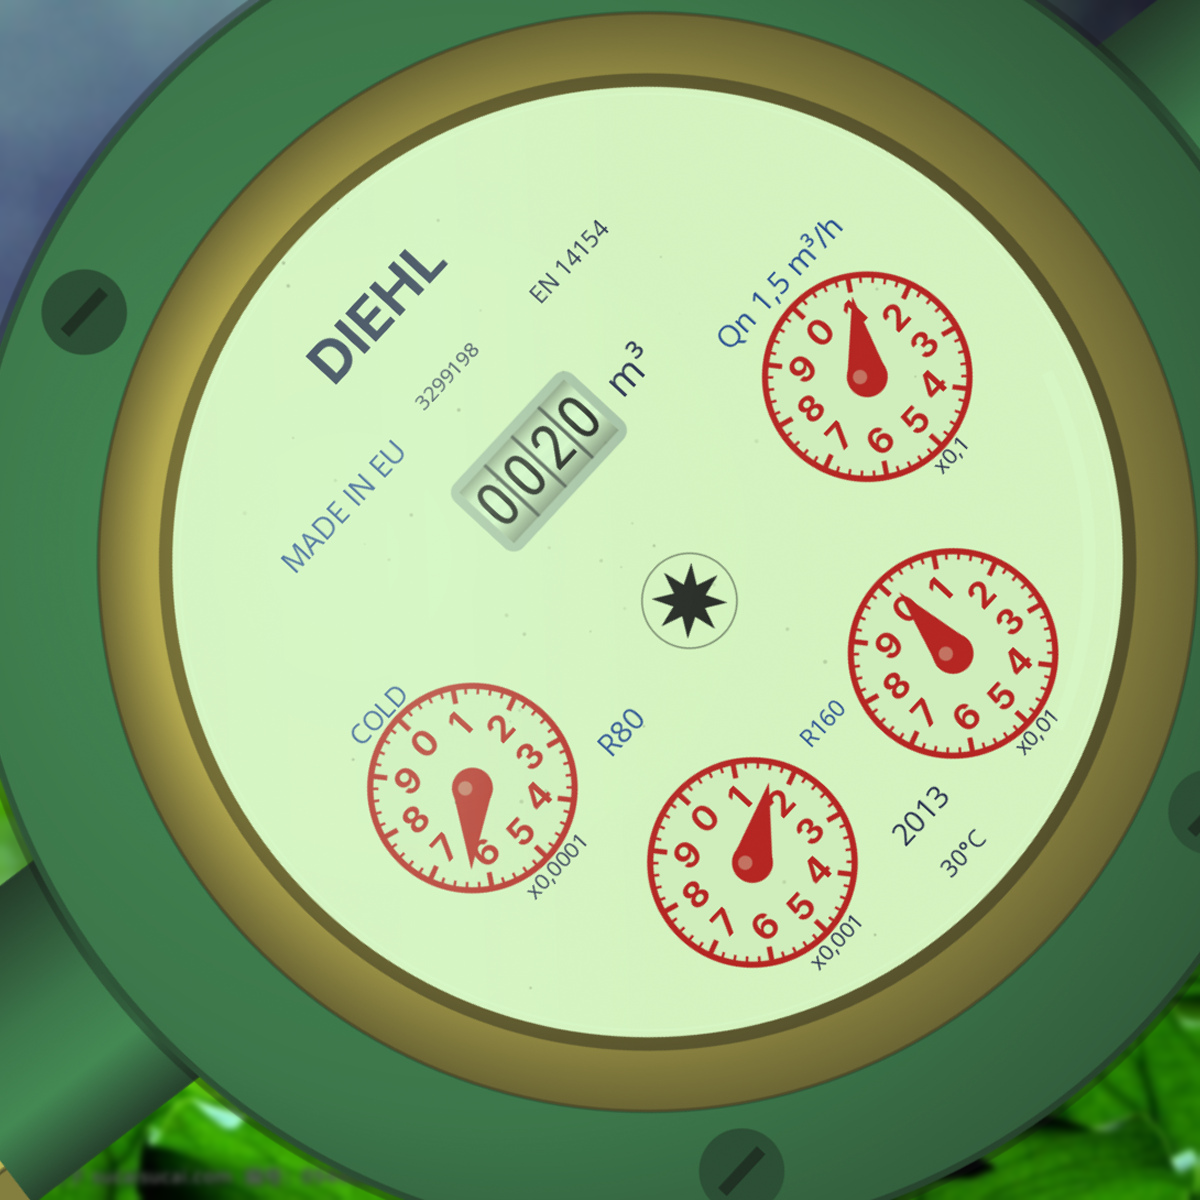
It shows value=20.1016 unit=m³
